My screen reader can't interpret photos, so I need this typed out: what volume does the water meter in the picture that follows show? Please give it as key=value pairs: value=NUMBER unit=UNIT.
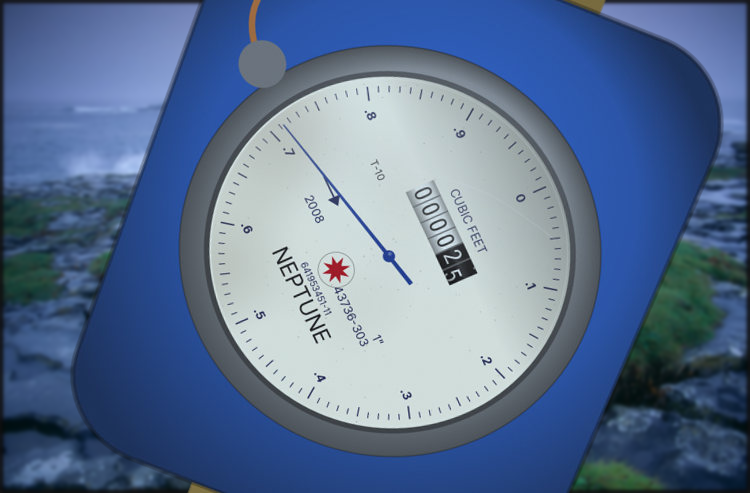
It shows value=24.71 unit=ft³
